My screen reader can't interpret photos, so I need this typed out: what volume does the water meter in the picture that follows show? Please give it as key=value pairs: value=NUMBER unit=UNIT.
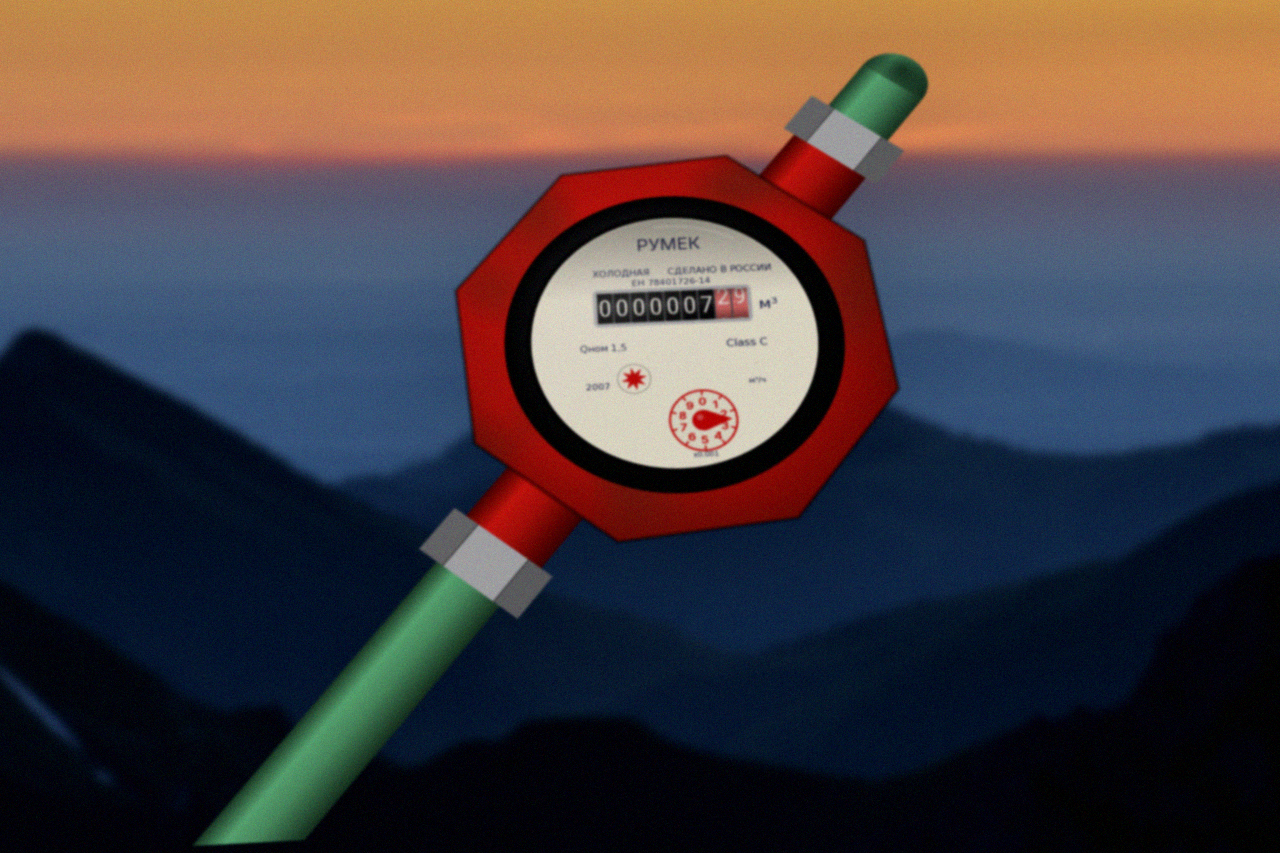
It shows value=7.292 unit=m³
